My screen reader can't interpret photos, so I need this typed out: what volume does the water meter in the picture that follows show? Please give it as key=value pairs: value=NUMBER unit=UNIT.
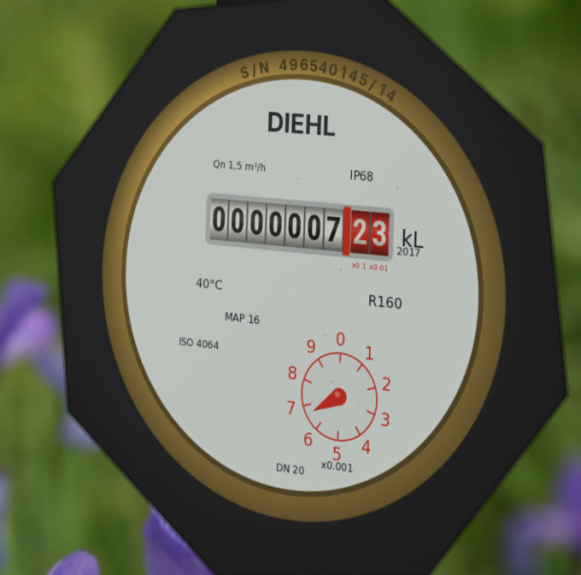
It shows value=7.236 unit=kL
